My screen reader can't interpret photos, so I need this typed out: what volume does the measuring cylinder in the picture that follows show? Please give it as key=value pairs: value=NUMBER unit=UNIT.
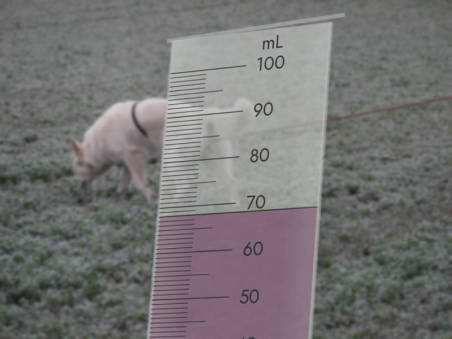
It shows value=68 unit=mL
